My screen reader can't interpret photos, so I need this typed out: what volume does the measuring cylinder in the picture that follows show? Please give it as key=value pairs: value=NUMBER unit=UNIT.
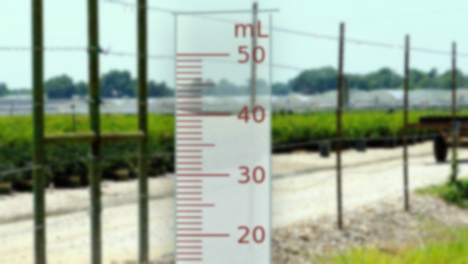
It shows value=40 unit=mL
